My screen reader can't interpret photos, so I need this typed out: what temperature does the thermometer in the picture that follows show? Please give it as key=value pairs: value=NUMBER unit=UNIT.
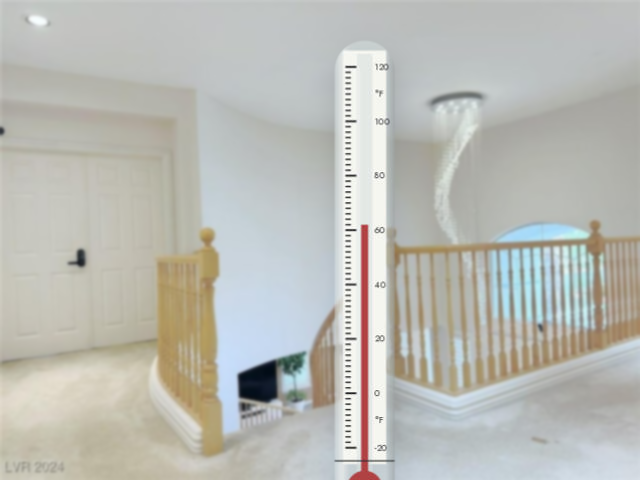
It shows value=62 unit=°F
